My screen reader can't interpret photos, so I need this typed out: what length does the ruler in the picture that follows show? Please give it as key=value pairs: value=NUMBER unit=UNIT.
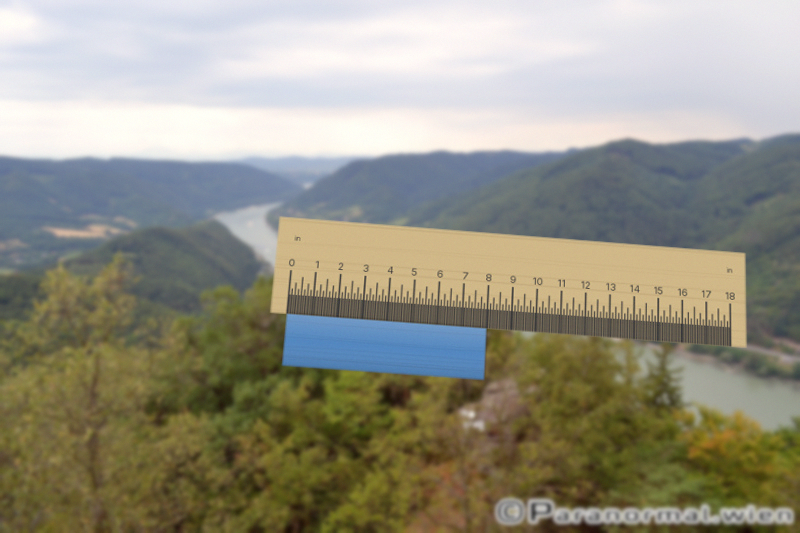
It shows value=8 unit=in
